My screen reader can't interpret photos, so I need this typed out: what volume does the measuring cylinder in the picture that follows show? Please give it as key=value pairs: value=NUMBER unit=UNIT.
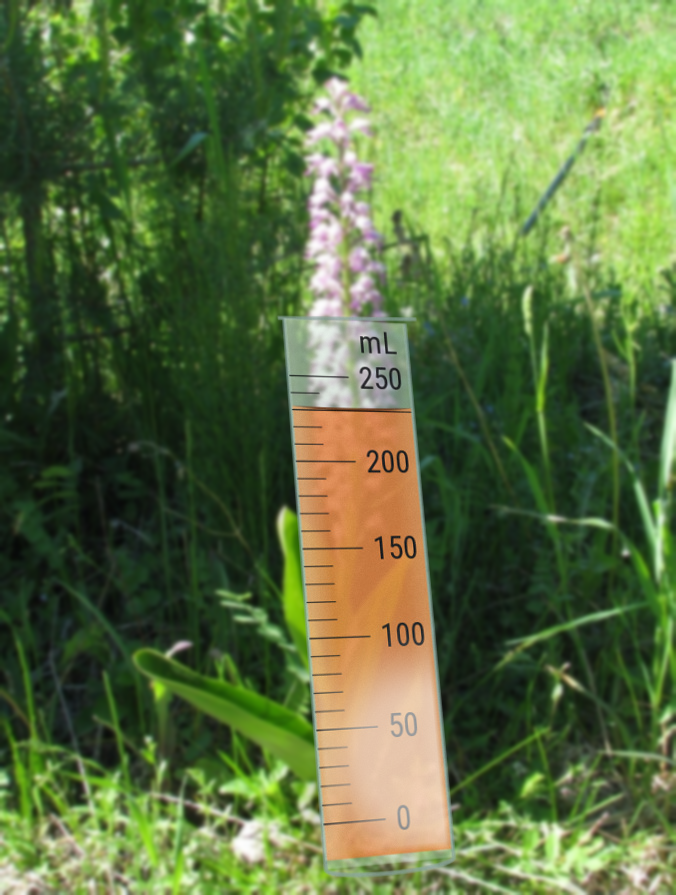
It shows value=230 unit=mL
